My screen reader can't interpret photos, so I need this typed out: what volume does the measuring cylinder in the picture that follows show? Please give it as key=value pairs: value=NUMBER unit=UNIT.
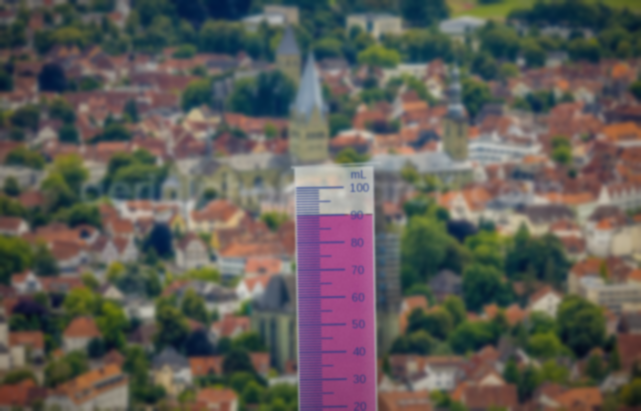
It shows value=90 unit=mL
